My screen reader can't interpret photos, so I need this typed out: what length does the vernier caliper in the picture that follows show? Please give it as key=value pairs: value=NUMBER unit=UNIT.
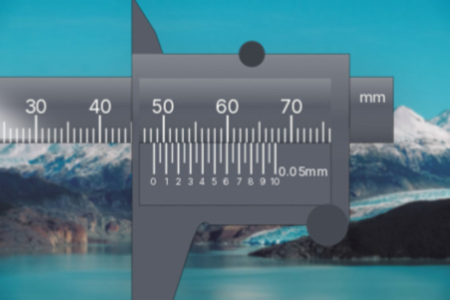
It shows value=48.5 unit=mm
